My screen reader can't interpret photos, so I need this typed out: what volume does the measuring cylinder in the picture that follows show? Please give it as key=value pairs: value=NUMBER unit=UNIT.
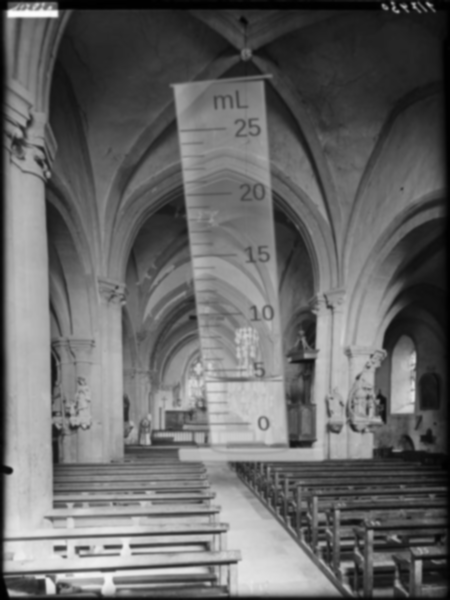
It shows value=4 unit=mL
